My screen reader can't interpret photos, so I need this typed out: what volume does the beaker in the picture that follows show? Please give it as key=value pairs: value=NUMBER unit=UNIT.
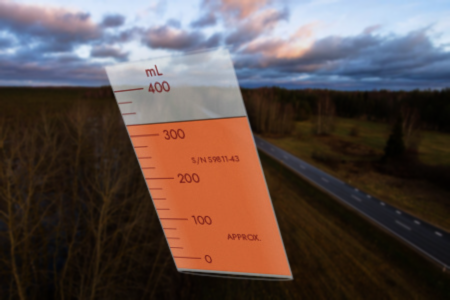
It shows value=325 unit=mL
